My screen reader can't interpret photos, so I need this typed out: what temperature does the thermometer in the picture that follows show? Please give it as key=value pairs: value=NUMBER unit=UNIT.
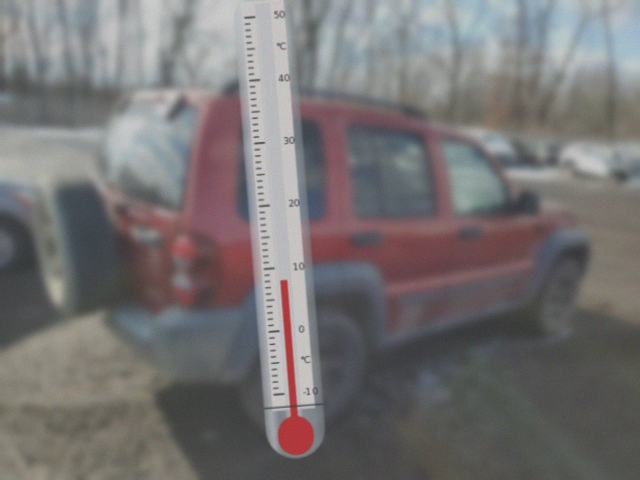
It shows value=8 unit=°C
